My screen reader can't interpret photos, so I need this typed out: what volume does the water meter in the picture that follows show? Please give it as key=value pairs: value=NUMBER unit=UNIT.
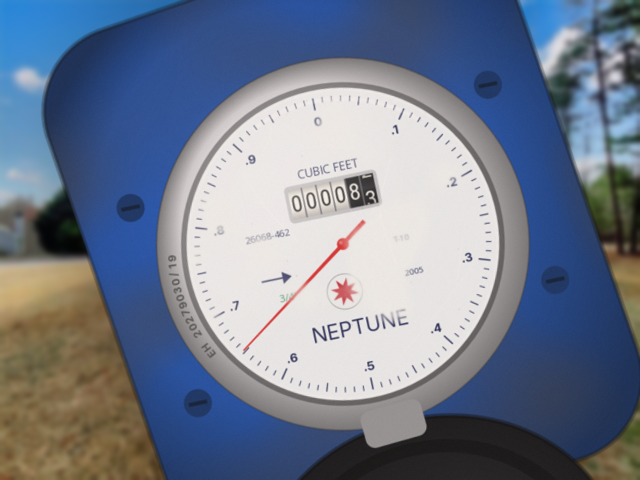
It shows value=82.65 unit=ft³
